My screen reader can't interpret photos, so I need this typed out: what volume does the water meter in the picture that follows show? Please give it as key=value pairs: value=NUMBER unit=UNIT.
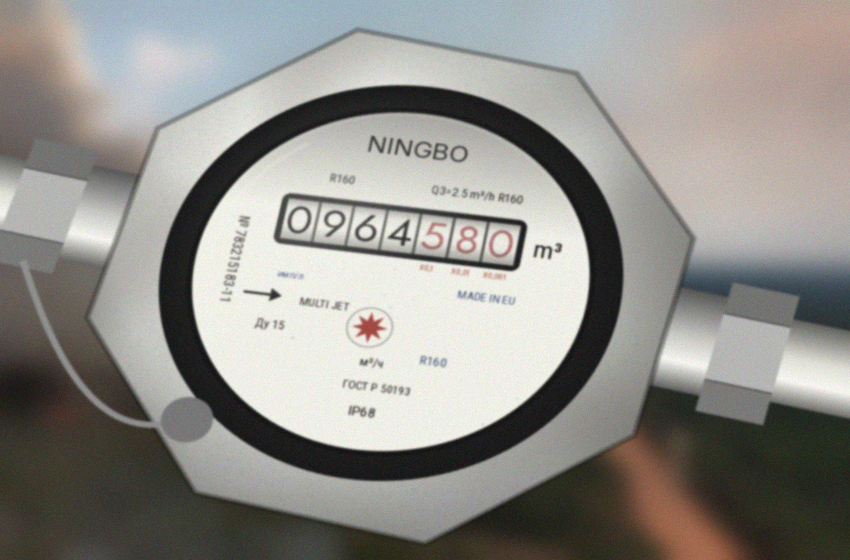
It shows value=964.580 unit=m³
